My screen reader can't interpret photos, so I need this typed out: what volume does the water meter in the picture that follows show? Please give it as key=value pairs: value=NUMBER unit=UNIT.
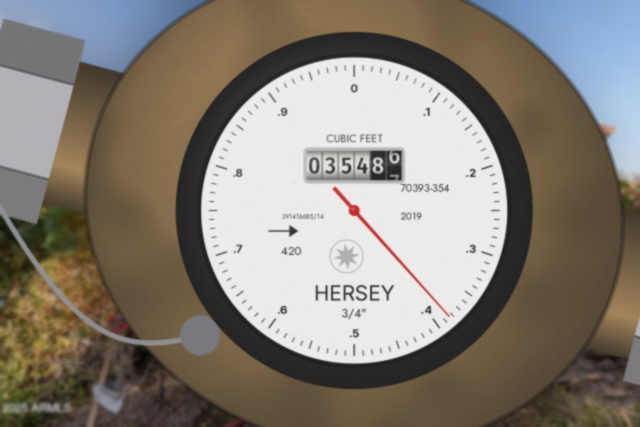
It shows value=35486.38 unit=ft³
